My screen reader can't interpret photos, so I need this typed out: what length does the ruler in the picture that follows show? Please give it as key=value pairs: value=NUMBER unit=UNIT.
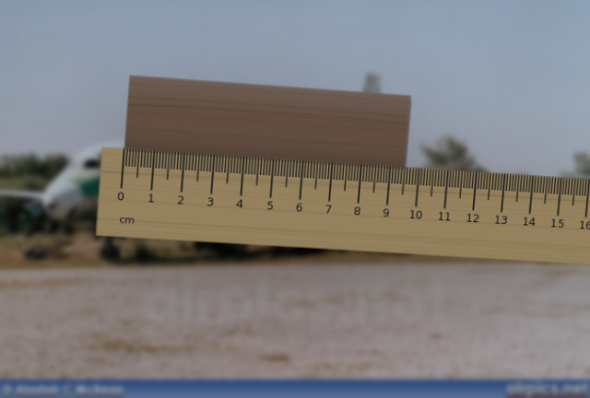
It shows value=9.5 unit=cm
